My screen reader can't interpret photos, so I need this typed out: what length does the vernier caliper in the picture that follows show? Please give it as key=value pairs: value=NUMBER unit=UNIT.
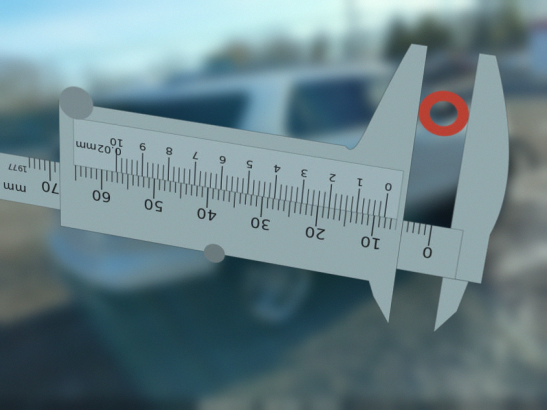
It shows value=8.2 unit=mm
